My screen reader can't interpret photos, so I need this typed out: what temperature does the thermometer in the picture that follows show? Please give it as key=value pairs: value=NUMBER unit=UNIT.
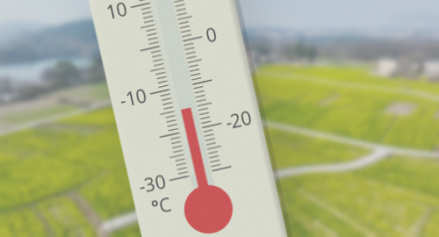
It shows value=-15 unit=°C
